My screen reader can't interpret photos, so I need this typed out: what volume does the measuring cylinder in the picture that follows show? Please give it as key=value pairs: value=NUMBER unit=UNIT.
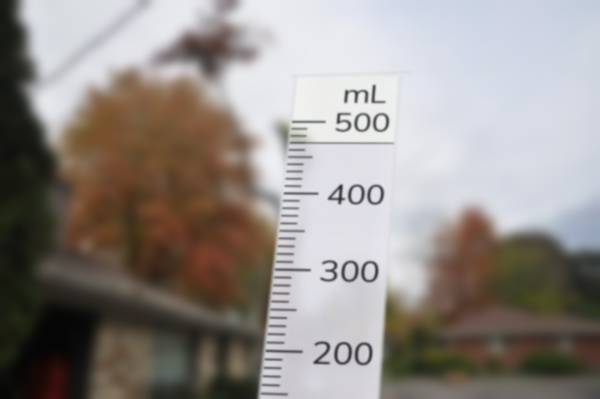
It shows value=470 unit=mL
